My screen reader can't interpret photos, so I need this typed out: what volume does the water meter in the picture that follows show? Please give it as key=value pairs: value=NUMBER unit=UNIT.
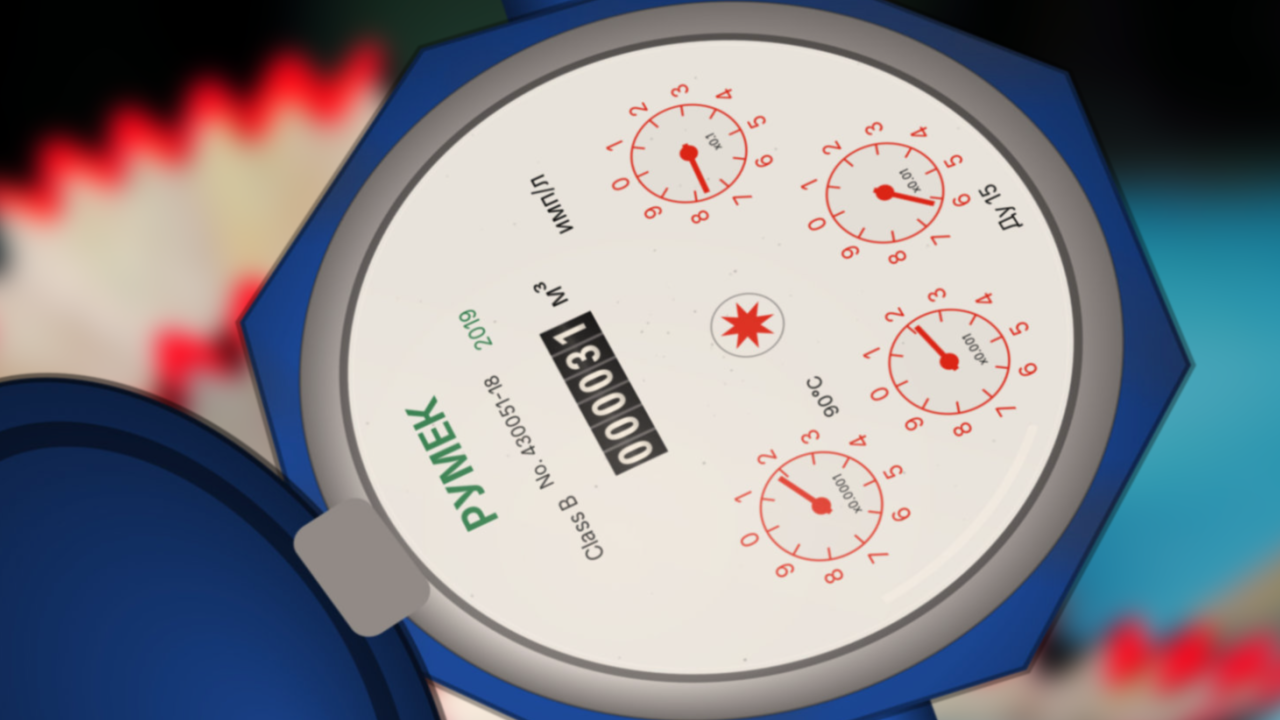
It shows value=31.7621 unit=m³
